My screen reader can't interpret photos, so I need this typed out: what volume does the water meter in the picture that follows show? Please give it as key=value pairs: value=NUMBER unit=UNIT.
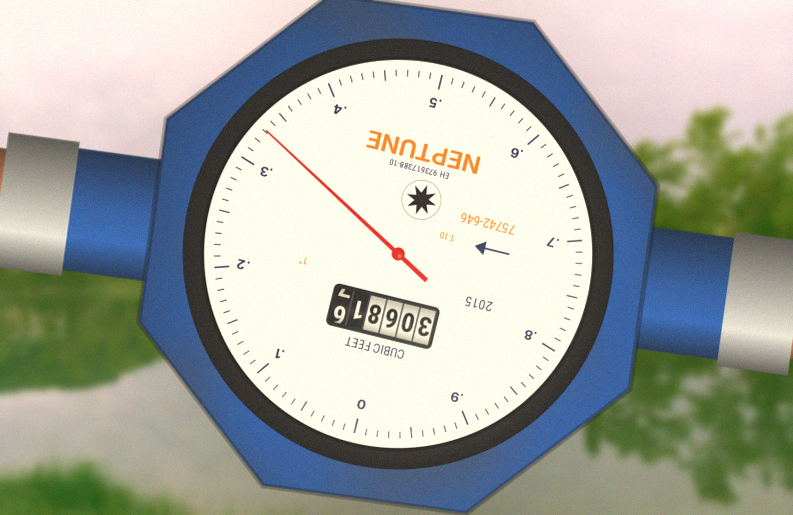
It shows value=306816.33 unit=ft³
